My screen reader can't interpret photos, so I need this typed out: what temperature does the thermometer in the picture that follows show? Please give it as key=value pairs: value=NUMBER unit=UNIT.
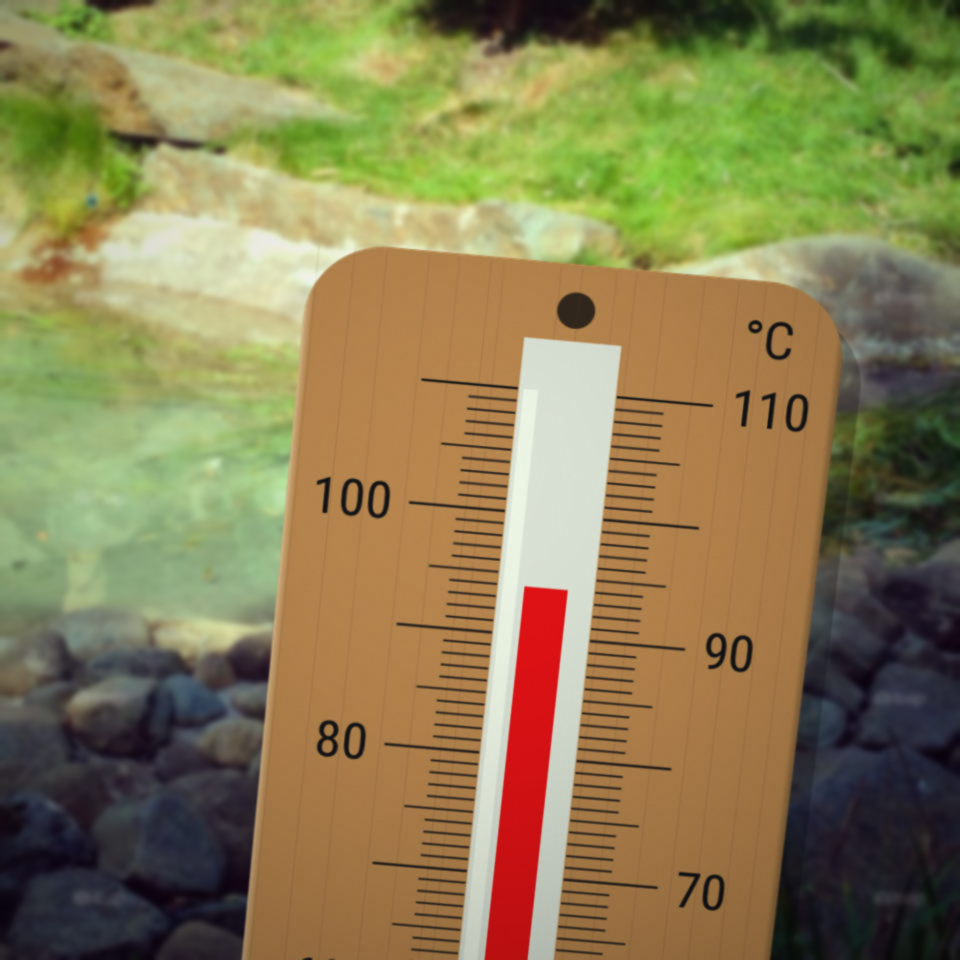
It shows value=94 unit=°C
